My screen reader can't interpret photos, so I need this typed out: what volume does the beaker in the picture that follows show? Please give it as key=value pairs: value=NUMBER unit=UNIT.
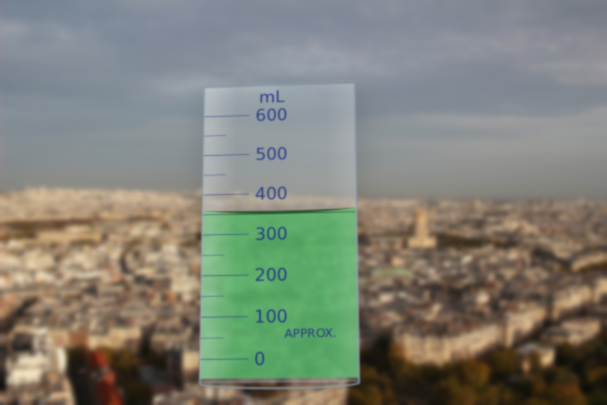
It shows value=350 unit=mL
